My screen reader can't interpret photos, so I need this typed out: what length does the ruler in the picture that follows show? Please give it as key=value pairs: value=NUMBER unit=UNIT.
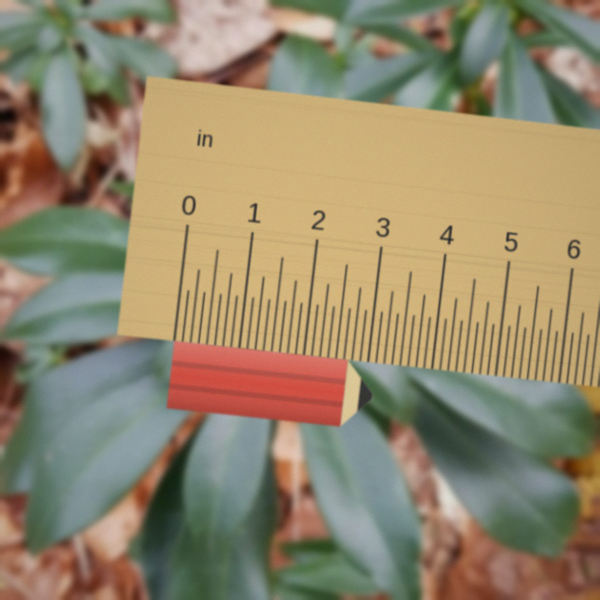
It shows value=3.125 unit=in
